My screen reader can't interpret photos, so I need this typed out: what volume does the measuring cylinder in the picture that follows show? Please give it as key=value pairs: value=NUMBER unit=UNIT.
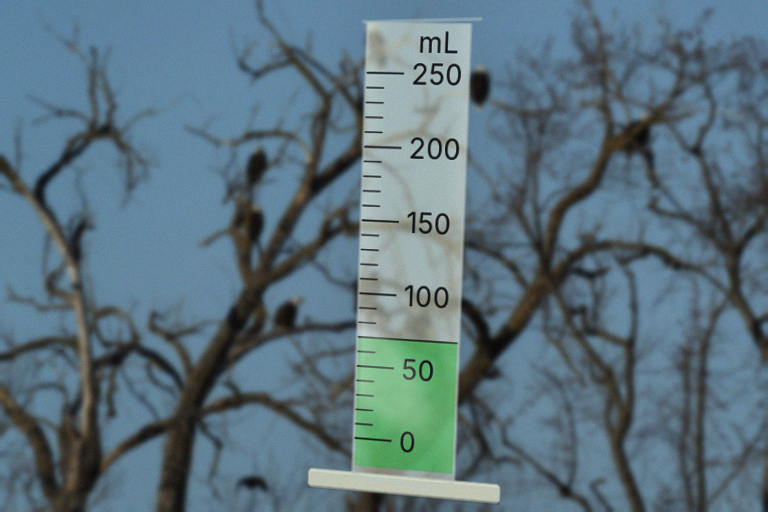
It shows value=70 unit=mL
